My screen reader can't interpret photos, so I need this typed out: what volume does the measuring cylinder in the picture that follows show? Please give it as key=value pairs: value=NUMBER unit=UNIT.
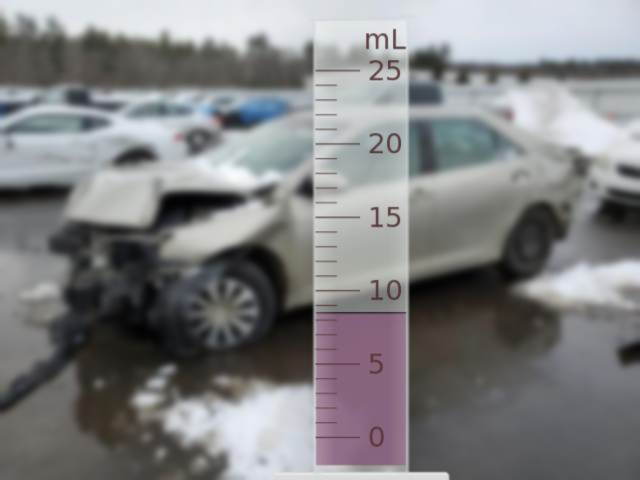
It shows value=8.5 unit=mL
